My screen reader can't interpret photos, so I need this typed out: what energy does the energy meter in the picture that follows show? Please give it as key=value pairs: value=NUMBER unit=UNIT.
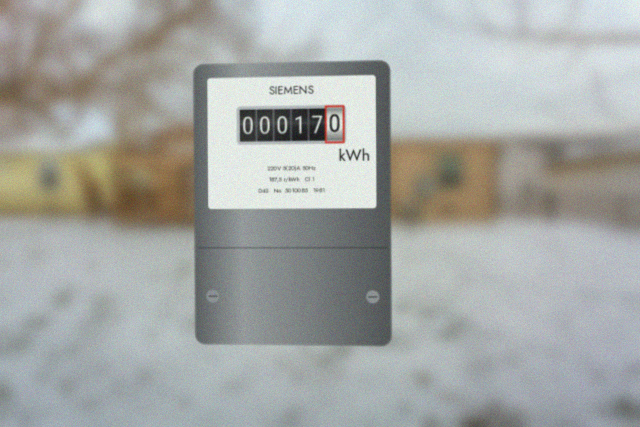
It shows value=17.0 unit=kWh
